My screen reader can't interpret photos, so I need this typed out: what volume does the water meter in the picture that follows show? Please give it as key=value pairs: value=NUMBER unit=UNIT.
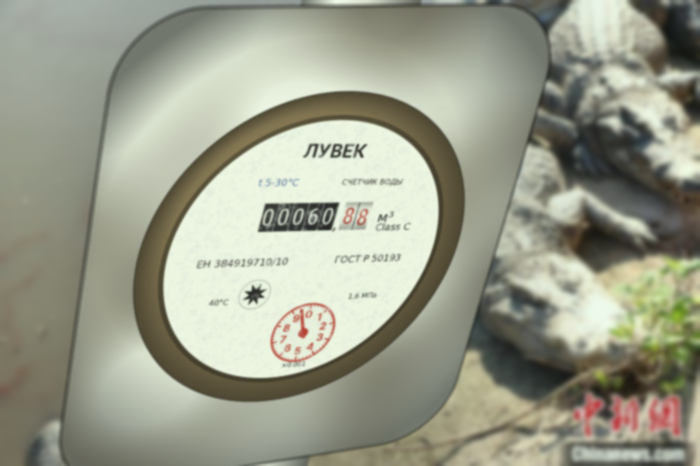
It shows value=60.879 unit=m³
